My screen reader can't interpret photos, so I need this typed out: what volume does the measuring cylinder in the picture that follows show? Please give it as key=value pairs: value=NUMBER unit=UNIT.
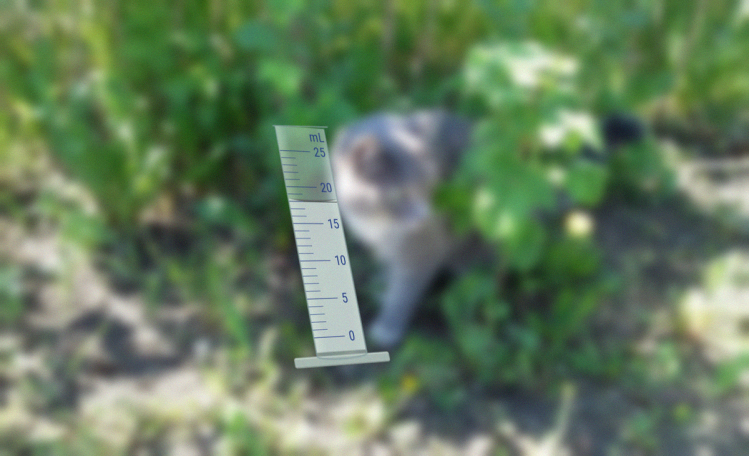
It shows value=18 unit=mL
